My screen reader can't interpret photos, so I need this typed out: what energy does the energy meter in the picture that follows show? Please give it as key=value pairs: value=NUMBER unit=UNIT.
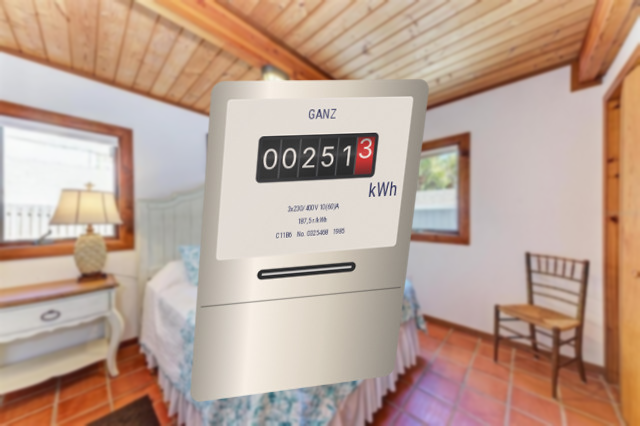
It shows value=251.3 unit=kWh
